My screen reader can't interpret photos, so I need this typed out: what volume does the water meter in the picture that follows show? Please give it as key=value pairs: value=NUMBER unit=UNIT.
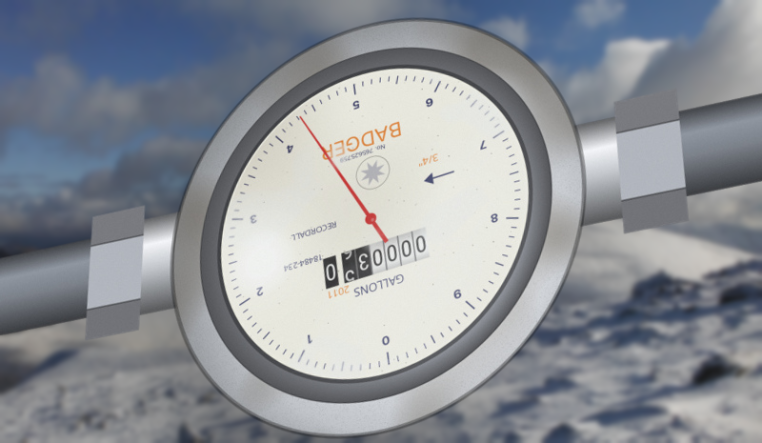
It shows value=354.3 unit=gal
